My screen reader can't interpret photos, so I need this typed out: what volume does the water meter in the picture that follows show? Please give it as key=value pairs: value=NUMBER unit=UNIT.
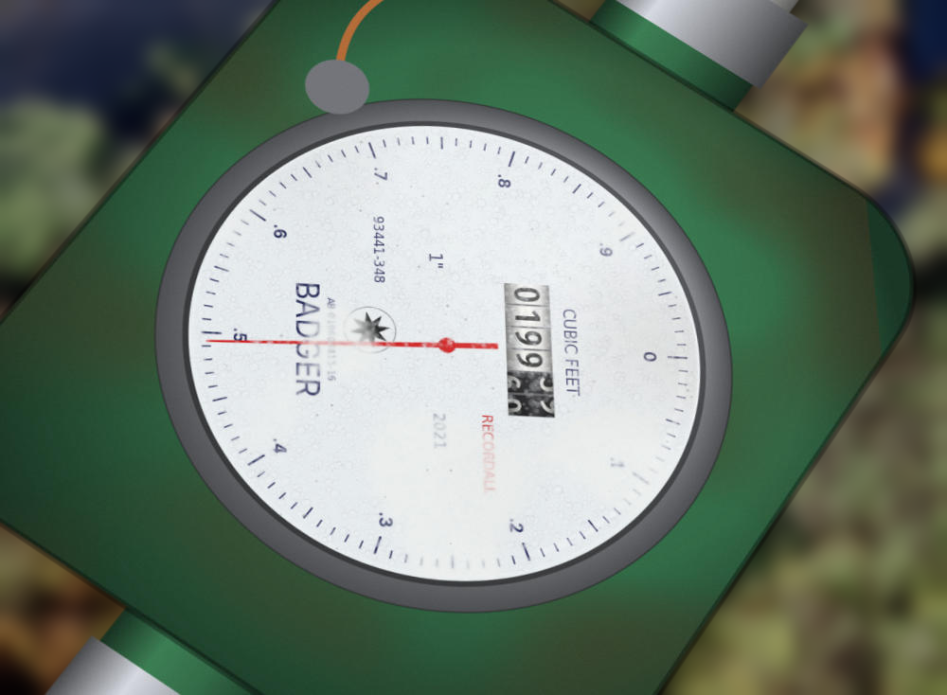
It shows value=19959.49 unit=ft³
